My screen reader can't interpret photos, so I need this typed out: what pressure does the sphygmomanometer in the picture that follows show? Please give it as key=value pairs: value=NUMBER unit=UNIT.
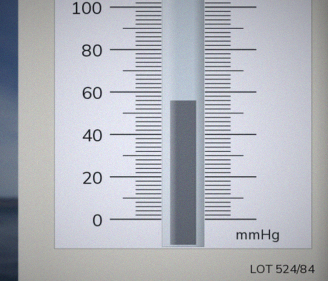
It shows value=56 unit=mmHg
